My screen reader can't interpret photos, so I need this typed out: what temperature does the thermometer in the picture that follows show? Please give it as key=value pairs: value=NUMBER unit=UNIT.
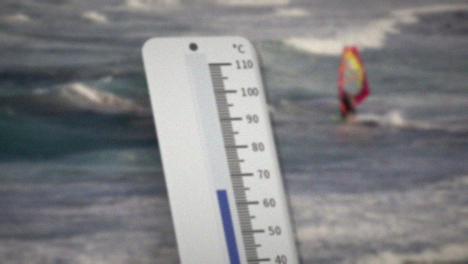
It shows value=65 unit=°C
